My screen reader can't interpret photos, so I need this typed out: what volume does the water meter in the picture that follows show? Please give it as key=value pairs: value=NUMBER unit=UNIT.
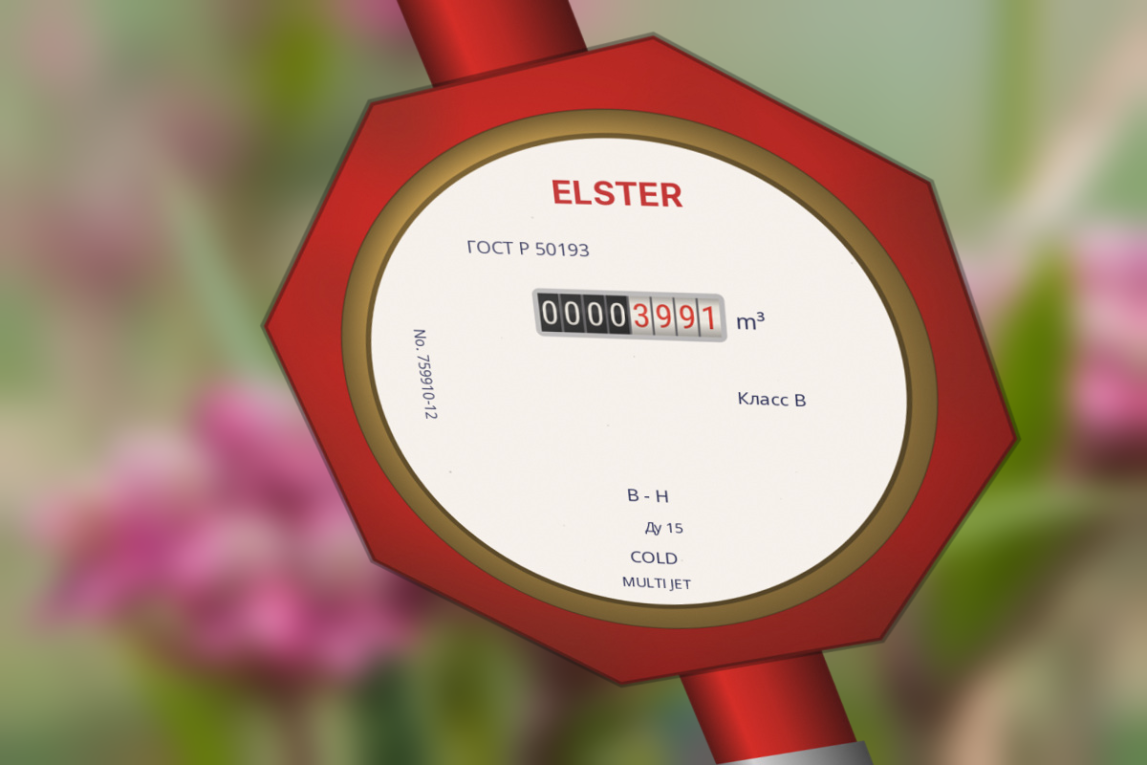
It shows value=0.3991 unit=m³
